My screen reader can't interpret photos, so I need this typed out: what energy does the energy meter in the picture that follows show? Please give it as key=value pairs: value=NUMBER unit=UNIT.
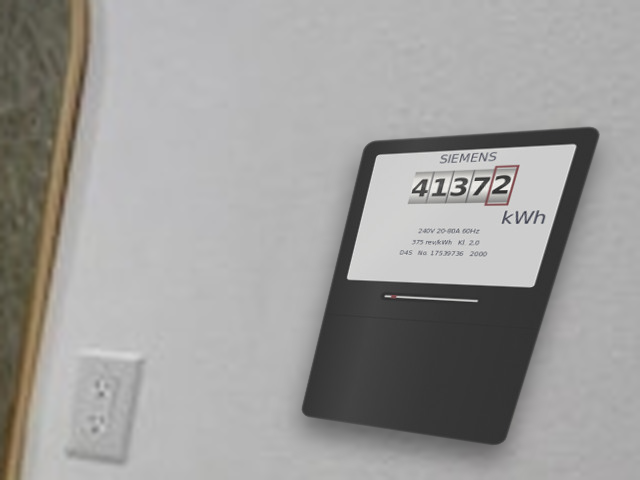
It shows value=4137.2 unit=kWh
